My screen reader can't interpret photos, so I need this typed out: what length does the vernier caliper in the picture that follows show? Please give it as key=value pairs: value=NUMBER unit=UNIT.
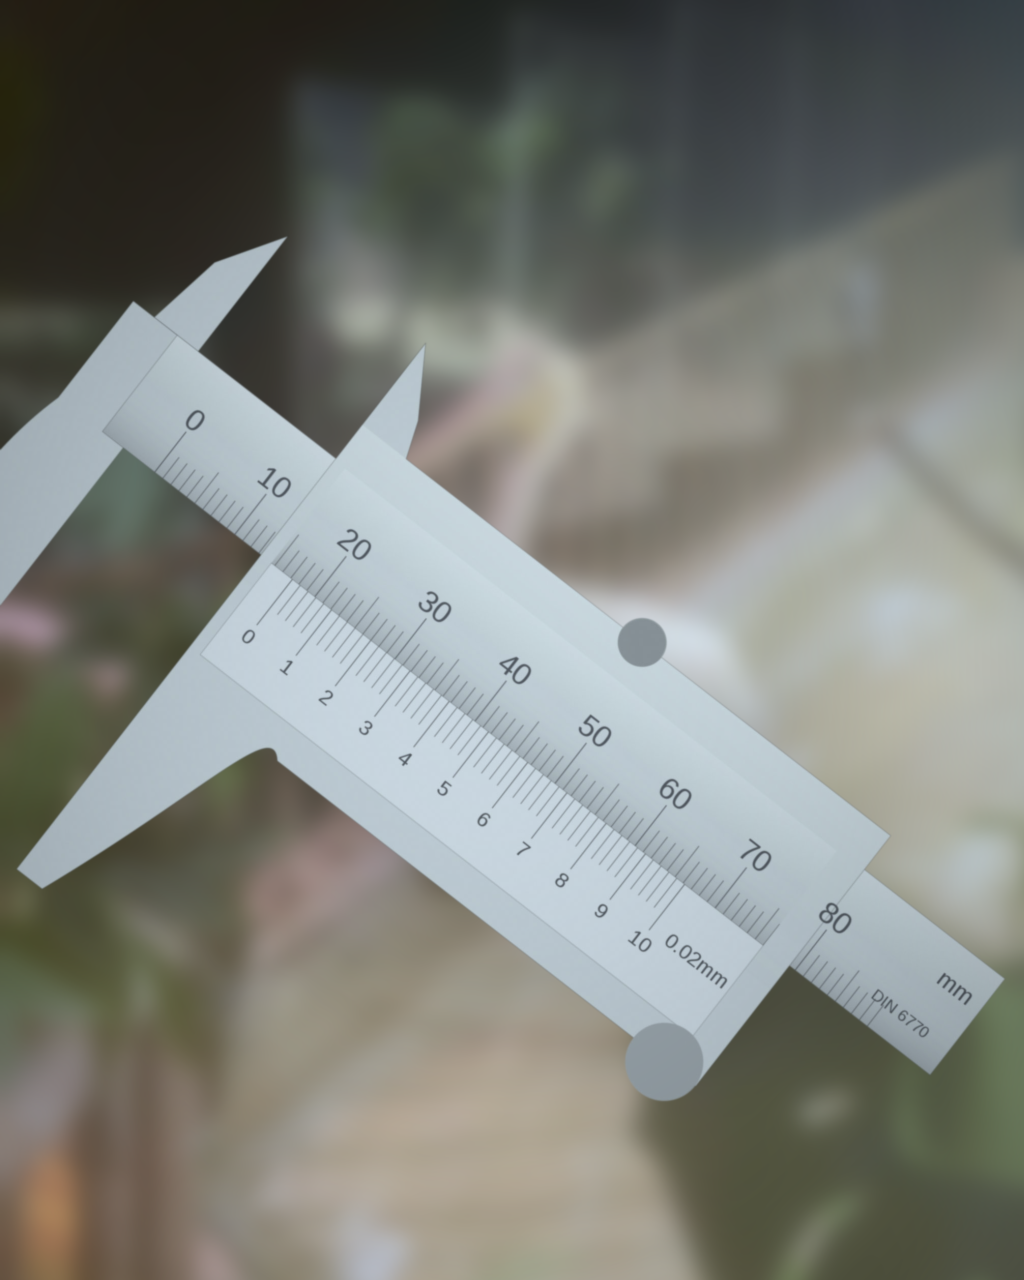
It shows value=17.2 unit=mm
